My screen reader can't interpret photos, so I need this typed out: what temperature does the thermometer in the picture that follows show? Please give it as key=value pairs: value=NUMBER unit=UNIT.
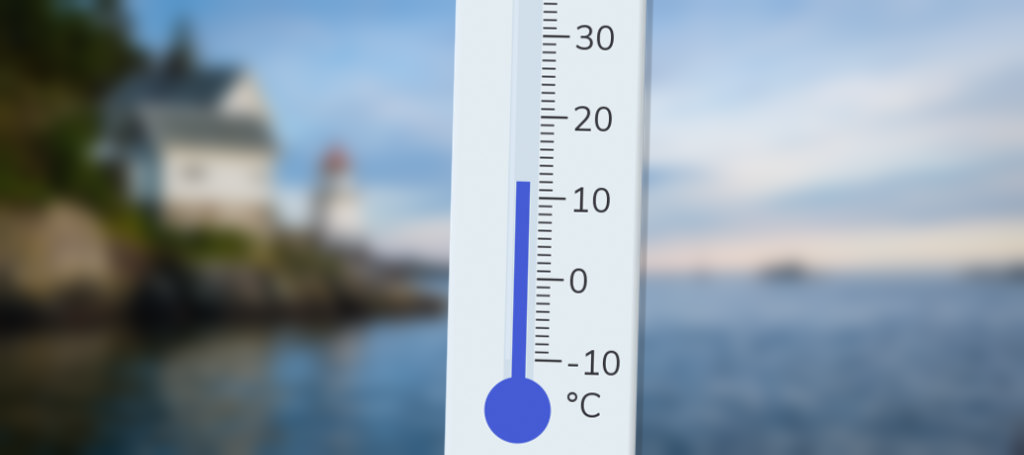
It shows value=12 unit=°C
